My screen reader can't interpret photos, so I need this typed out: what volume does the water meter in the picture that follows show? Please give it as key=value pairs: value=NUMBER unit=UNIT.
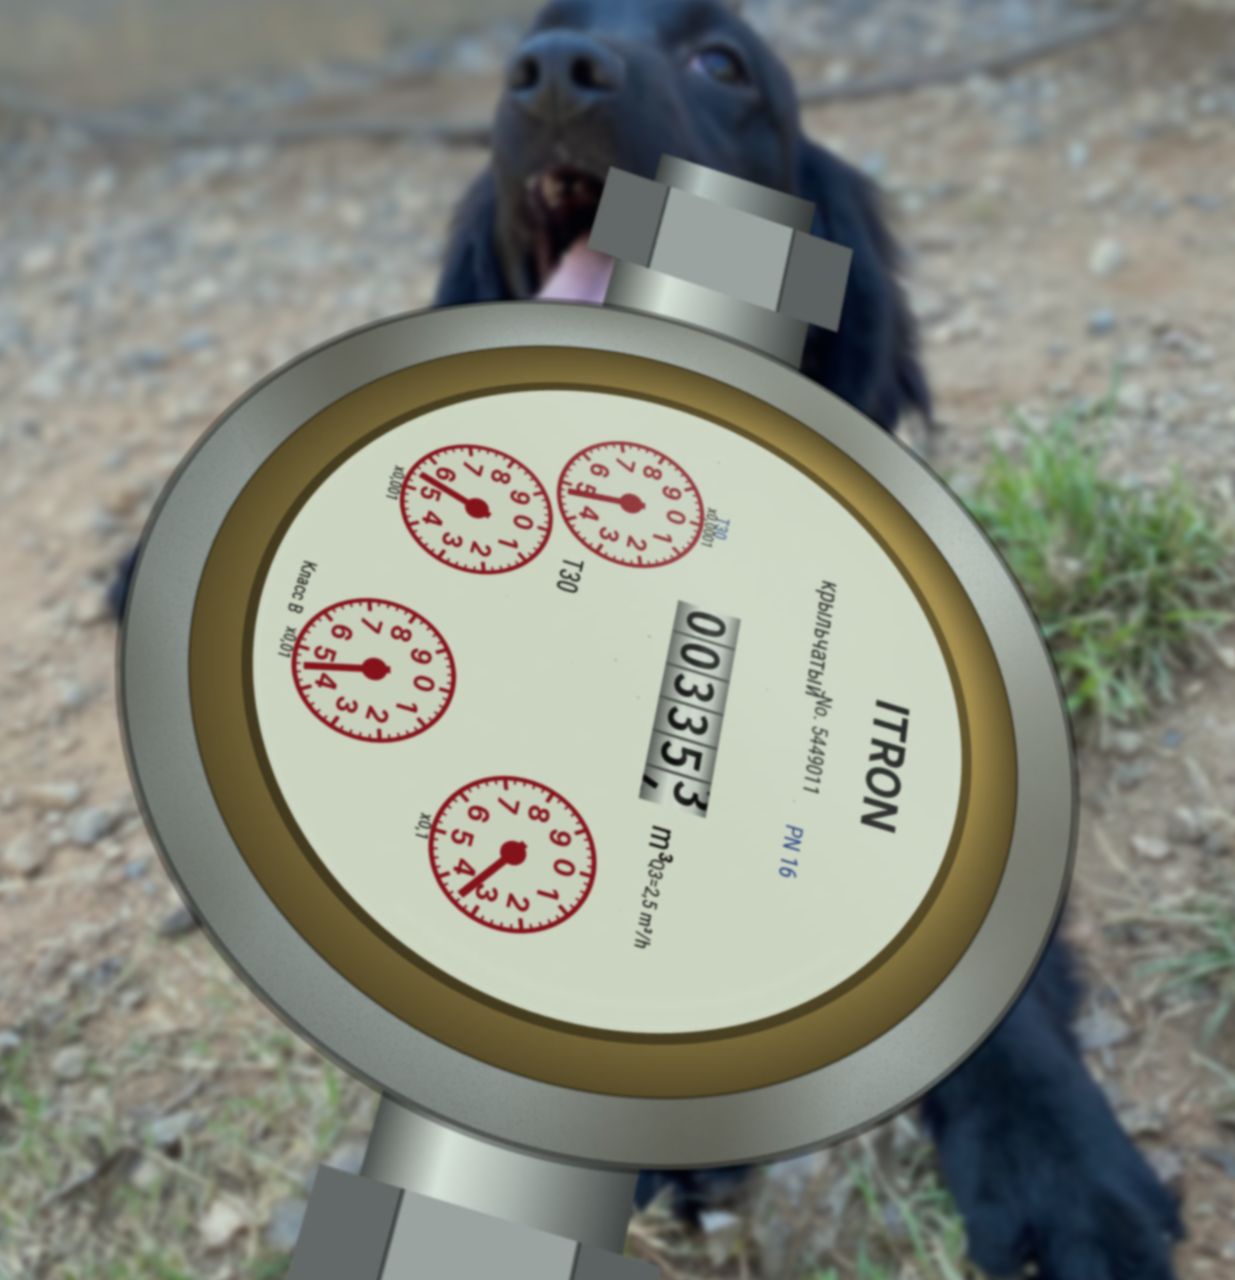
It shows value=3353.3454 unit=m³
